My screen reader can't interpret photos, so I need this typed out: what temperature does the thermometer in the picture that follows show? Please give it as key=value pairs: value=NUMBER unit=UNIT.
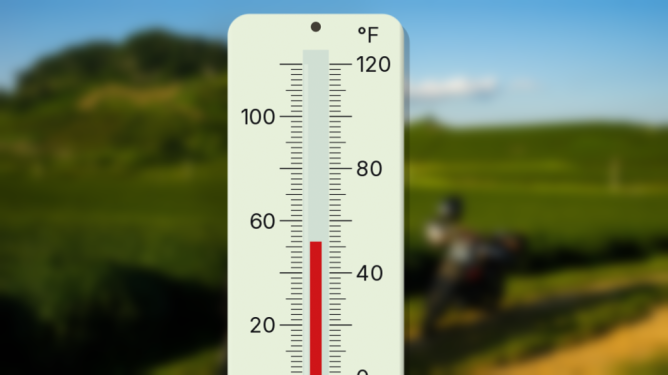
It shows value=52 unit=°F
